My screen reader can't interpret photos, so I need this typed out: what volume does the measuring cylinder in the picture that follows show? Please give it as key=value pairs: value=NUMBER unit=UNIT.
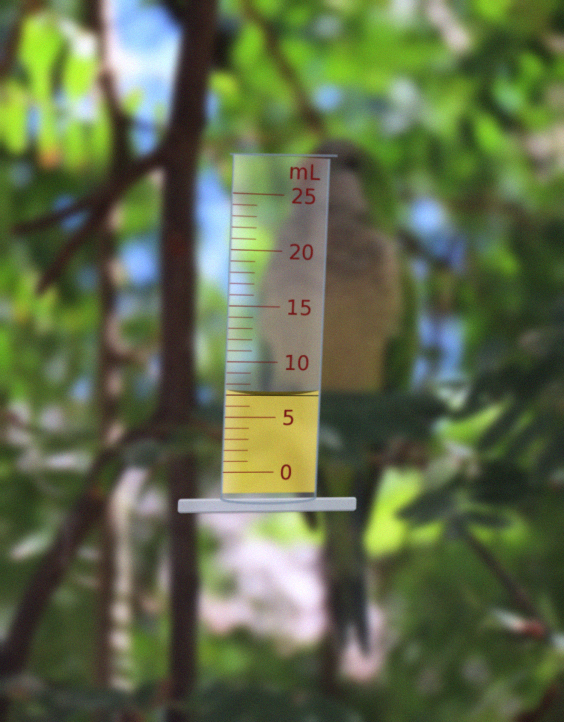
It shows value=7 unit=mL
